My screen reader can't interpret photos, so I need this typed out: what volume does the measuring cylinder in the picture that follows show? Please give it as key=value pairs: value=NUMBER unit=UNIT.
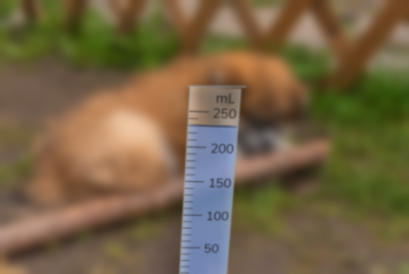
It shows value=230 unit=mL
